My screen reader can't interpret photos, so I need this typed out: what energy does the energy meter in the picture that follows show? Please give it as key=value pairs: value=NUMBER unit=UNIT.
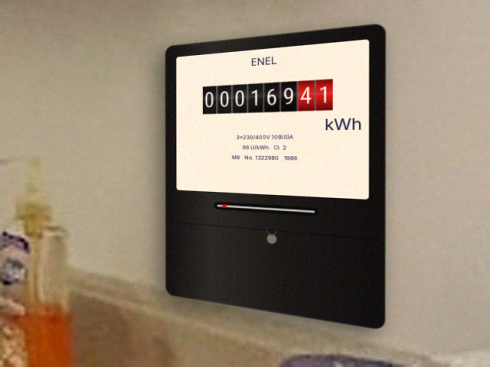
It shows value=169.41 unit=kWh
